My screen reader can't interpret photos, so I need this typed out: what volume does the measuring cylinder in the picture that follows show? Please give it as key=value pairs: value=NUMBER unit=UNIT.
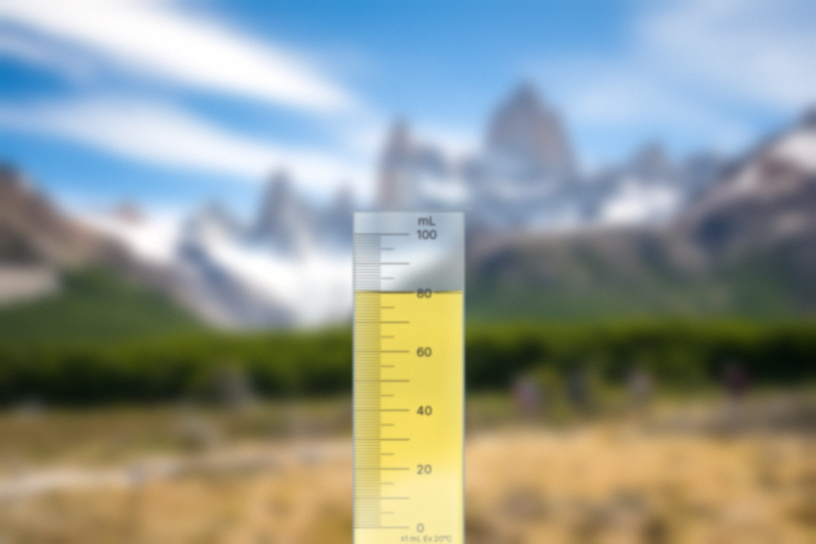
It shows value=80 unit=mL
